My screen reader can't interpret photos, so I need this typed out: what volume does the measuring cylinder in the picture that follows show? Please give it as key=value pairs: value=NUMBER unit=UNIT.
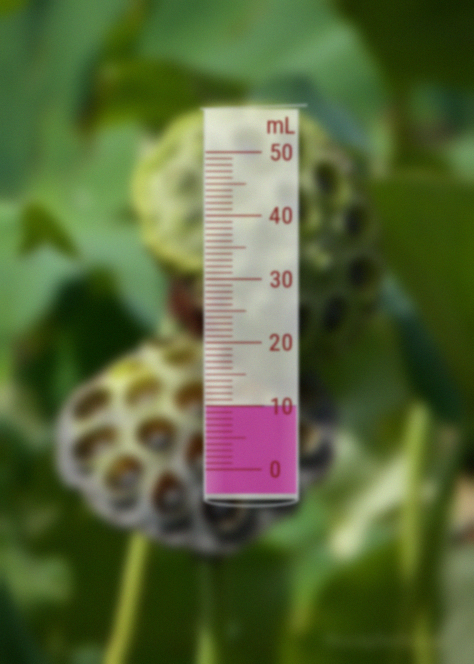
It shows value=10 unit=mL
